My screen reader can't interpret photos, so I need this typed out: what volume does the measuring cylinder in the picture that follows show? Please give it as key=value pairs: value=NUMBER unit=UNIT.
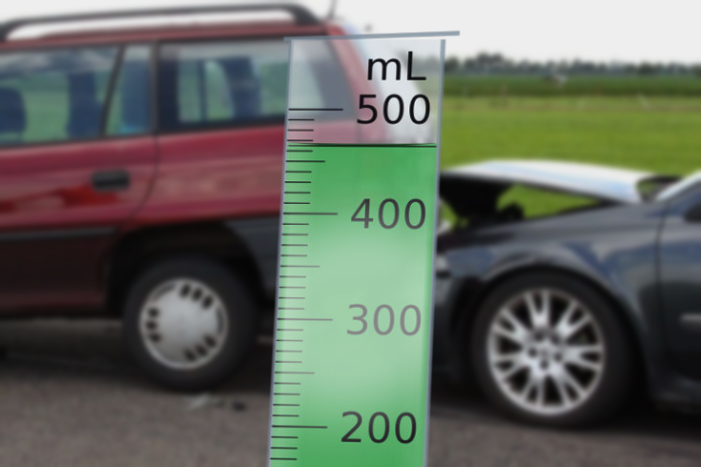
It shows value=465 unit=mL
